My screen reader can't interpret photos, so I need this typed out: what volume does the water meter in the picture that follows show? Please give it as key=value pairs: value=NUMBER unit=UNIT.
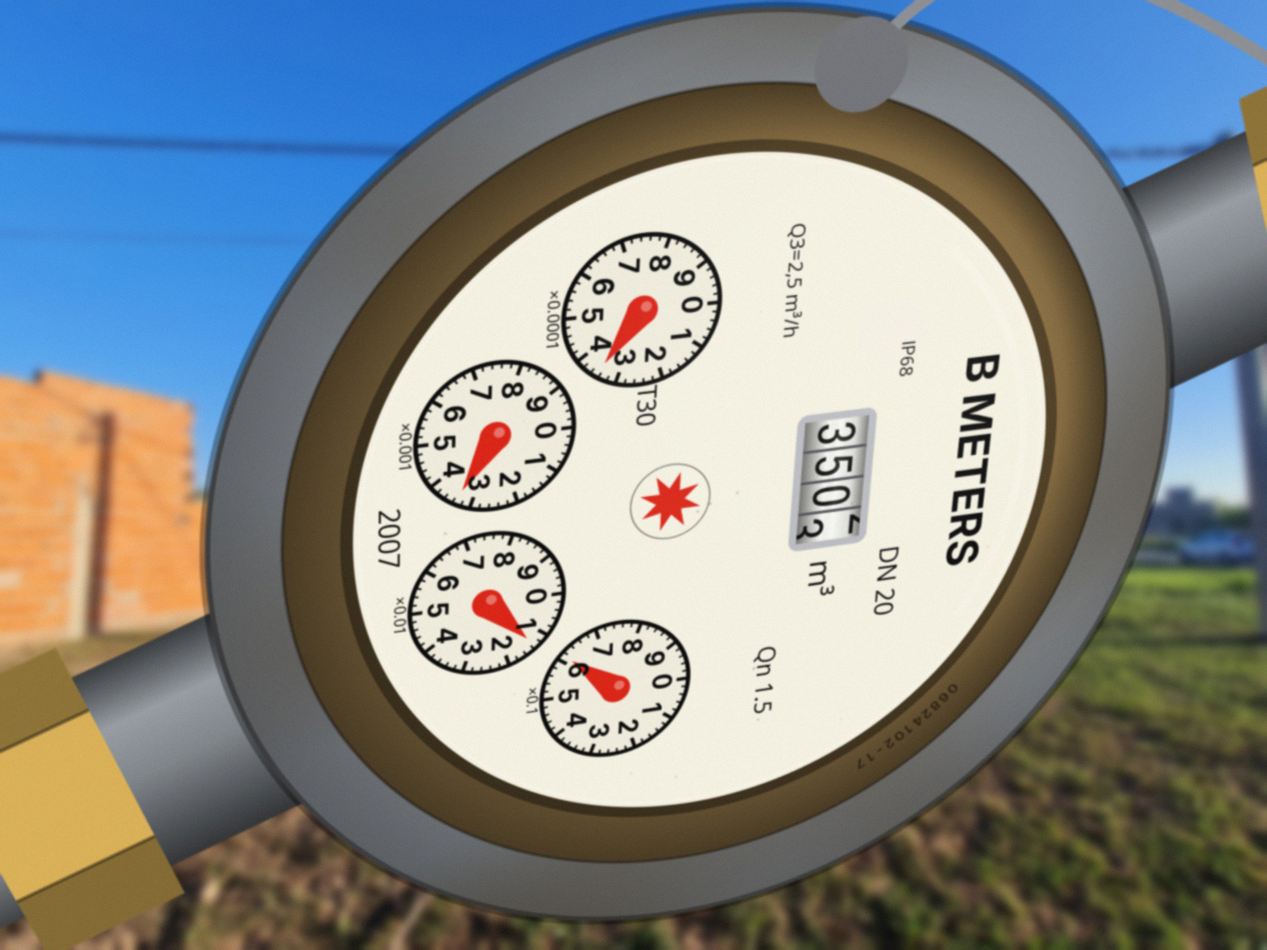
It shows value=3502.6133 unit=m³
